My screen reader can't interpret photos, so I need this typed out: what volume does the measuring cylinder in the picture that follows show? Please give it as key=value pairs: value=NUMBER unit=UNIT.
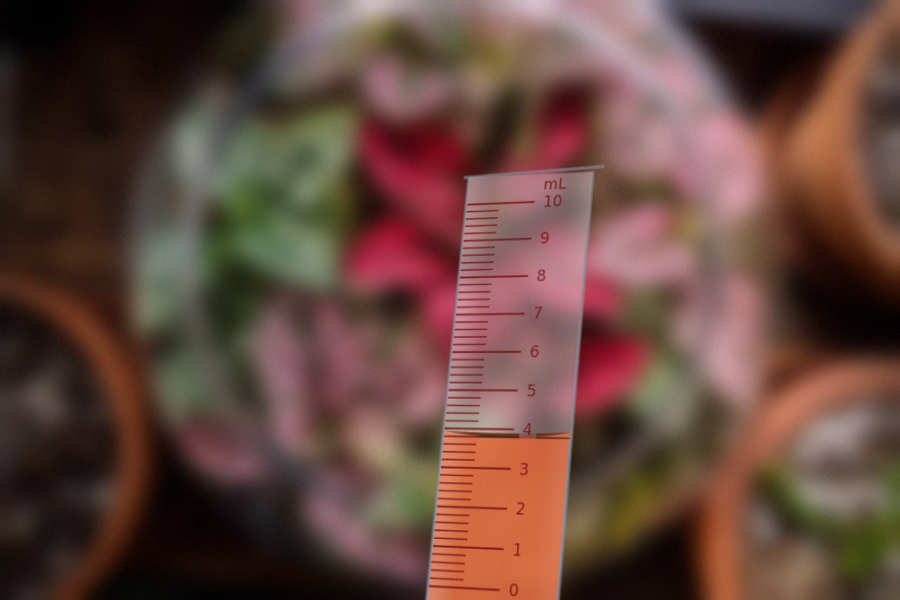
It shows value=3.8 unit=mL
